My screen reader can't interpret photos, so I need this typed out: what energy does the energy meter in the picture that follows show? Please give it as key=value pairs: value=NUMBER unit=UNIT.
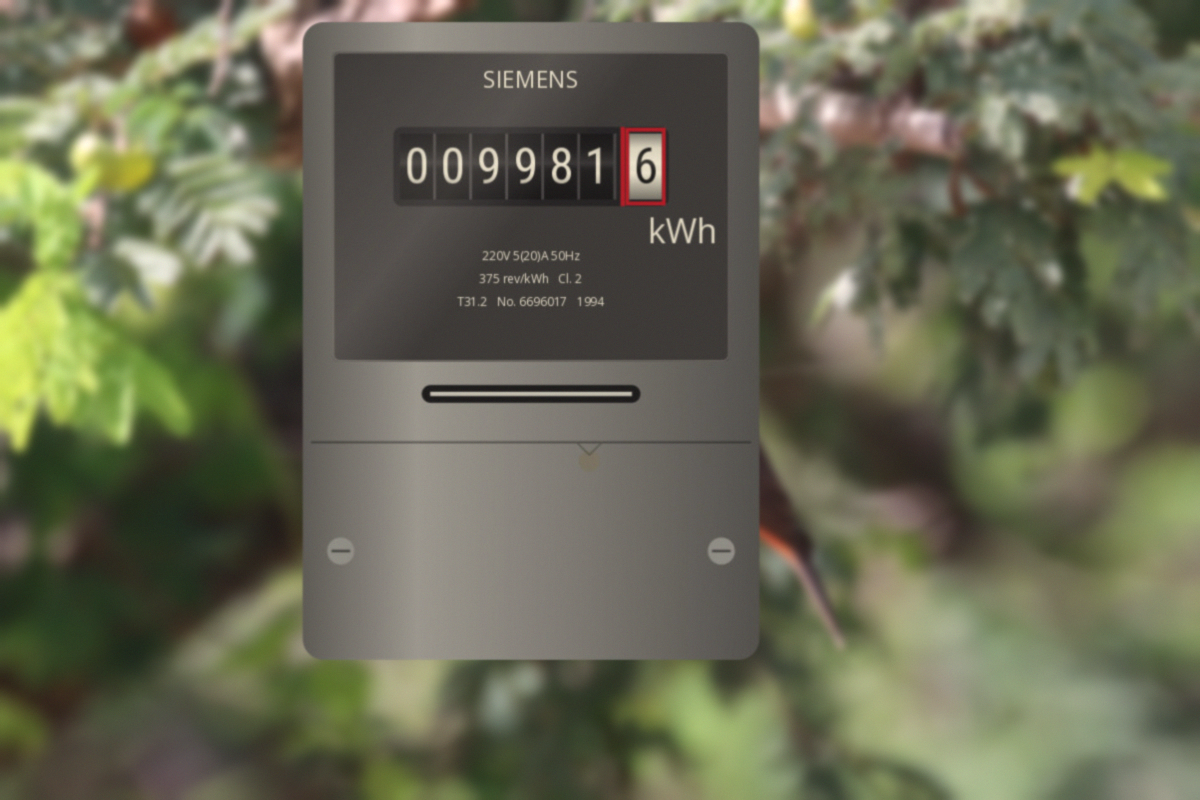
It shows value=9981.6 unit=kWh
